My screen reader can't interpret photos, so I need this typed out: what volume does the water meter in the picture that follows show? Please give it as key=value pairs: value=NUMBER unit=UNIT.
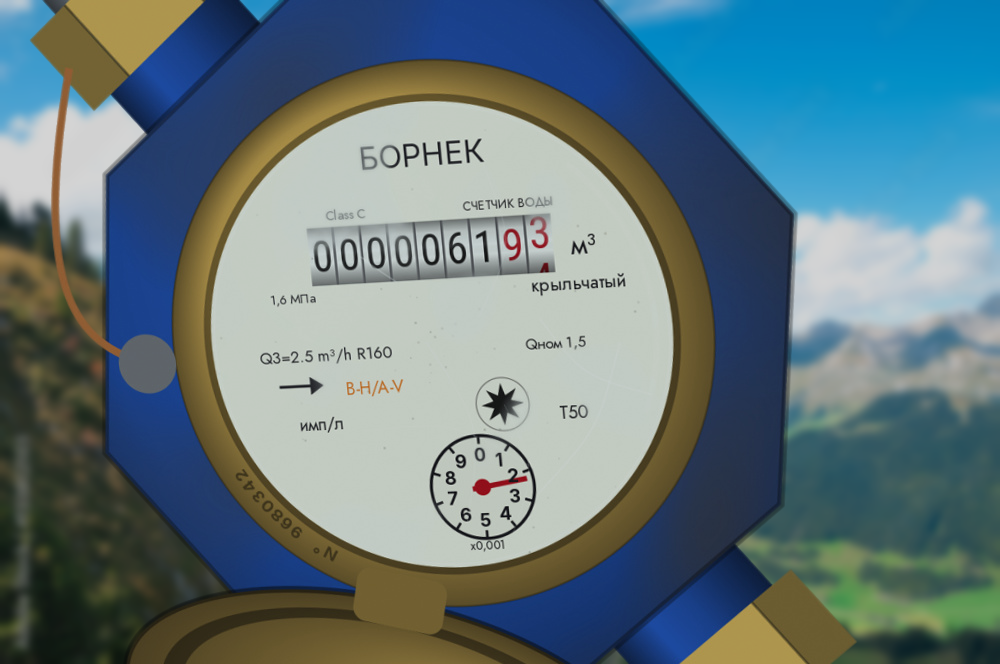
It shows value=61.932 unit=m³
